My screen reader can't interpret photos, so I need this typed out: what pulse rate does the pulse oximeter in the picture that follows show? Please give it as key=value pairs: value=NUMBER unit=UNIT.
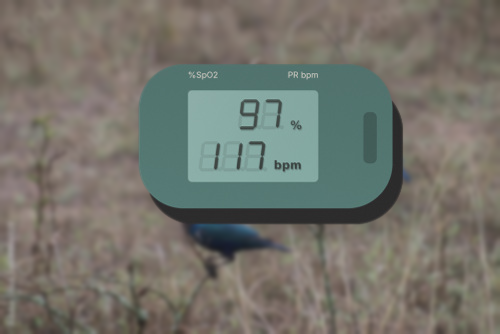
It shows value=117 unit=bpm
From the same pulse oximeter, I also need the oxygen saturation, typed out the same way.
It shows value=97 unit=%
